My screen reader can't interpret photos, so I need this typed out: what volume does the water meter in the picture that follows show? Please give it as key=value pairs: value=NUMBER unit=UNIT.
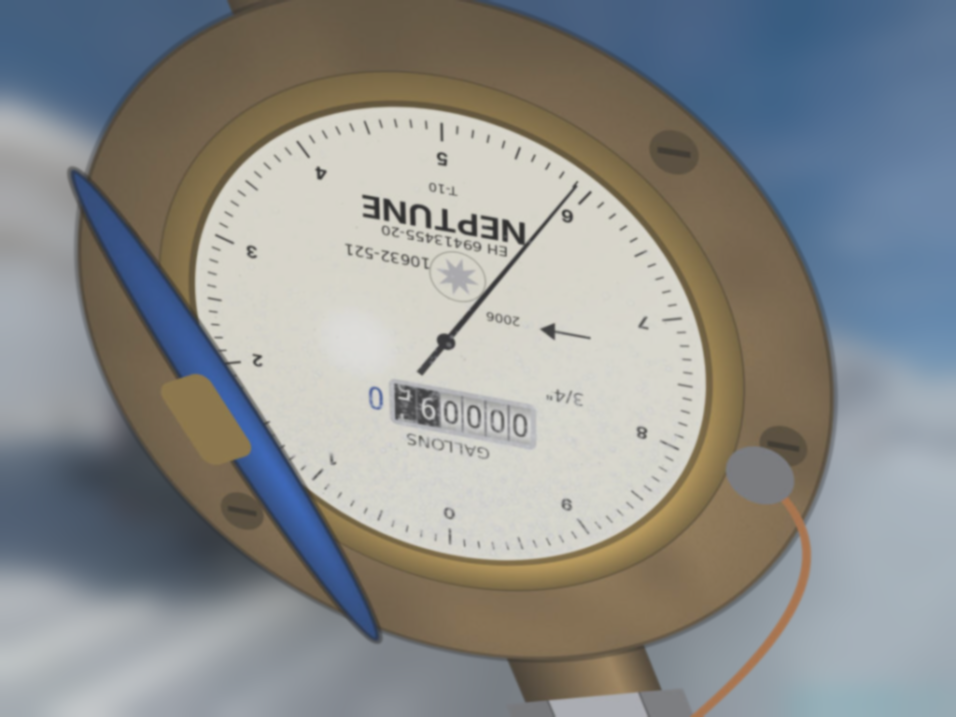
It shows value=945.9 unit=gal
